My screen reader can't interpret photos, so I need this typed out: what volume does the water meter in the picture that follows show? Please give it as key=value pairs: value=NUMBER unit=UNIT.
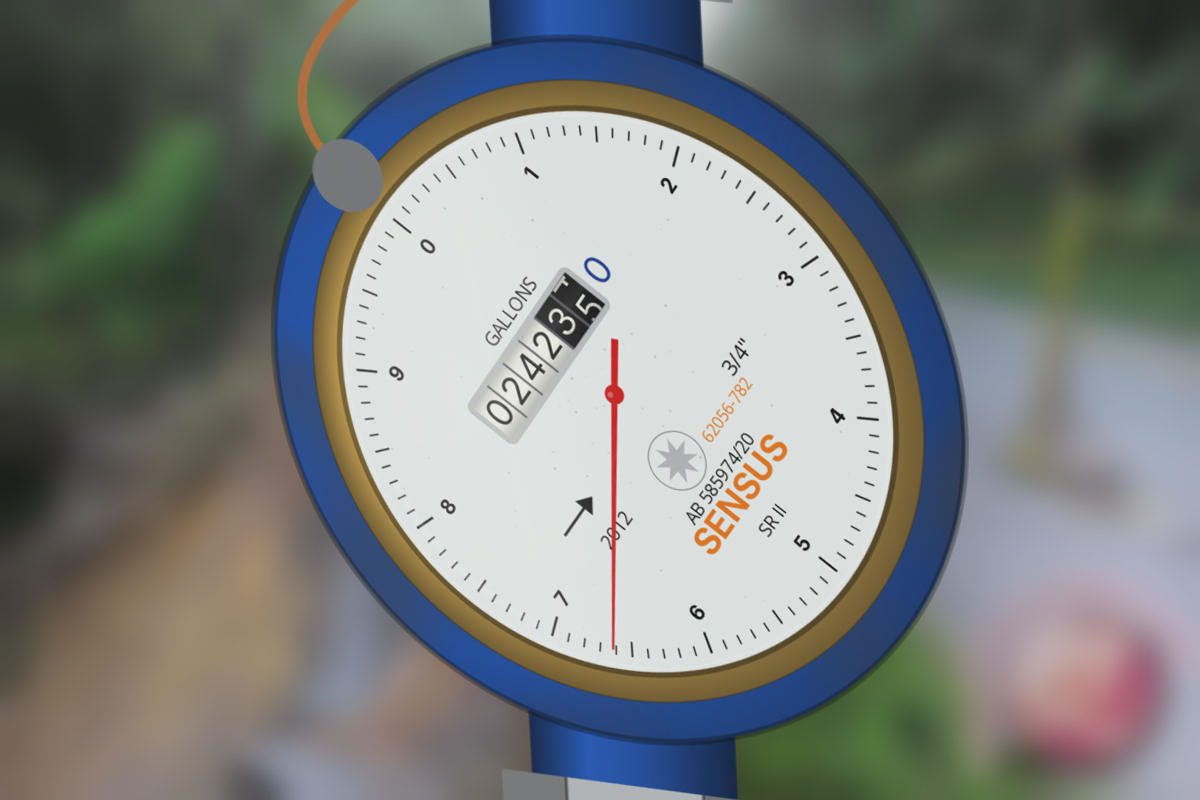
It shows value=242346.6 unit=gal
